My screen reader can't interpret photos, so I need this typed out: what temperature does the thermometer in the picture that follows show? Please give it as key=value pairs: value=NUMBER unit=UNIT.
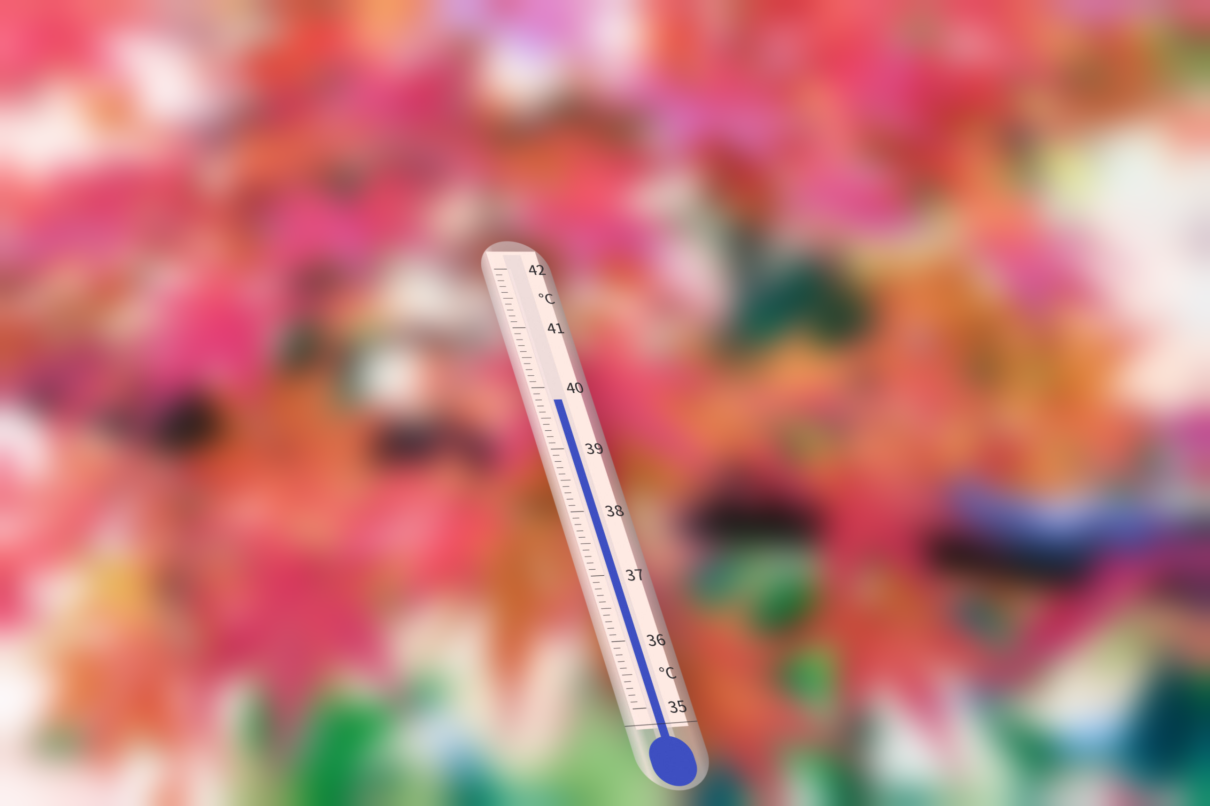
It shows value=39.8 unit=°C
